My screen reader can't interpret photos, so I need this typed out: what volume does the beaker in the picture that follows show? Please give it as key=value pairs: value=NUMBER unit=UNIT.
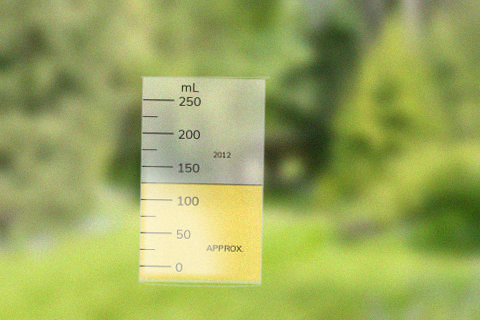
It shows value=125 unit=mL
